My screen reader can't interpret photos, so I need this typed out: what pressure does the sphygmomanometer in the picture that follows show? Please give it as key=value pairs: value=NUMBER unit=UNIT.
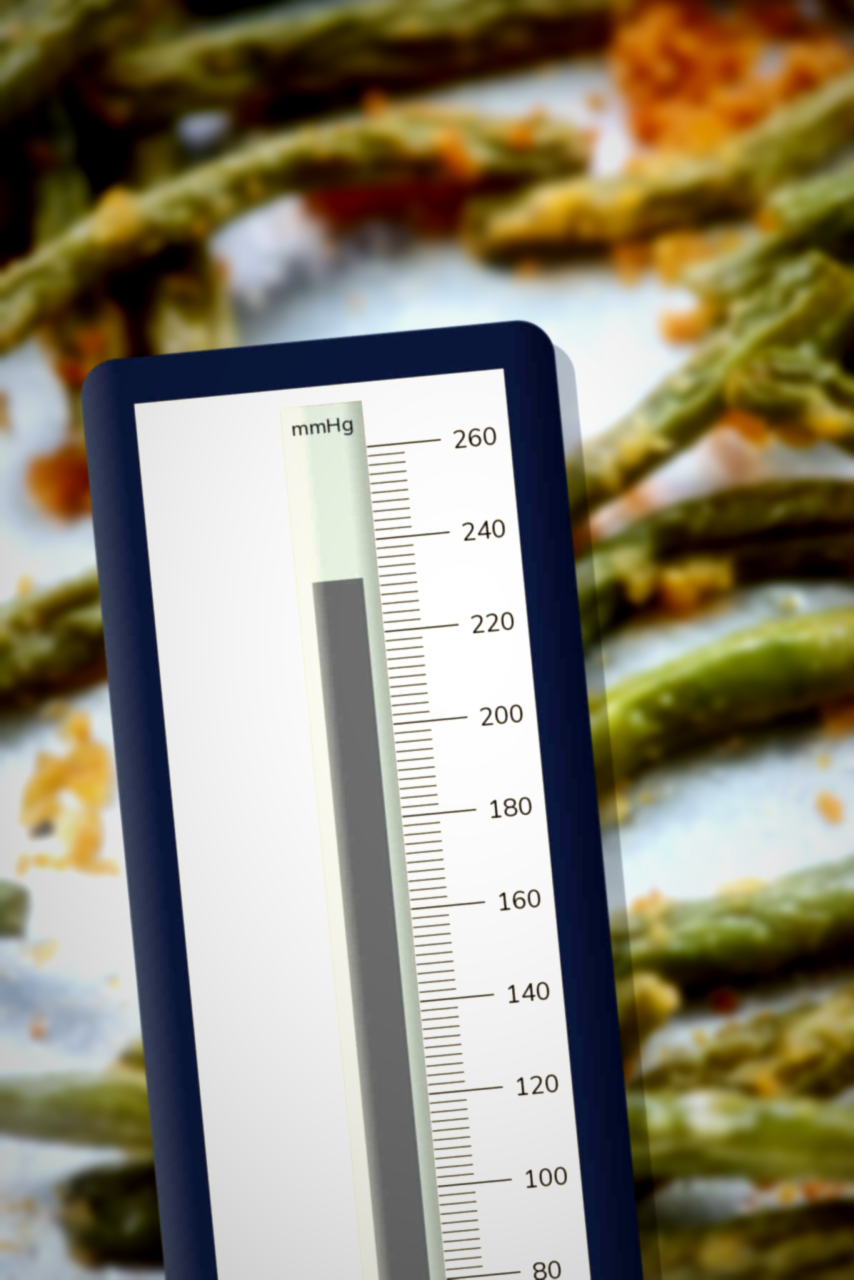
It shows value=232 unit=mmHg
